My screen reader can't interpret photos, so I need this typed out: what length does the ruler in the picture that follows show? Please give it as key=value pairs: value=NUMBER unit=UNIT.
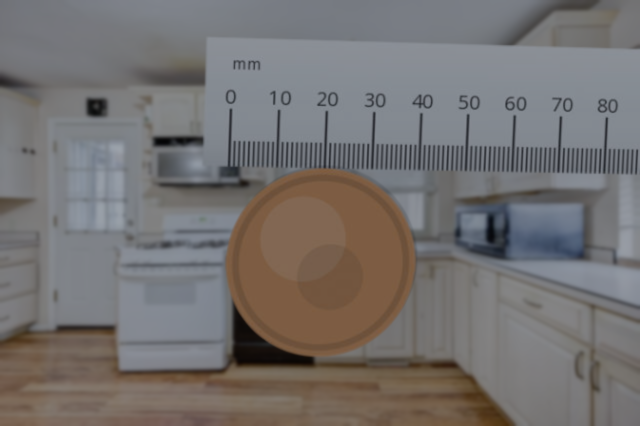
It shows value=40 unit=mm
